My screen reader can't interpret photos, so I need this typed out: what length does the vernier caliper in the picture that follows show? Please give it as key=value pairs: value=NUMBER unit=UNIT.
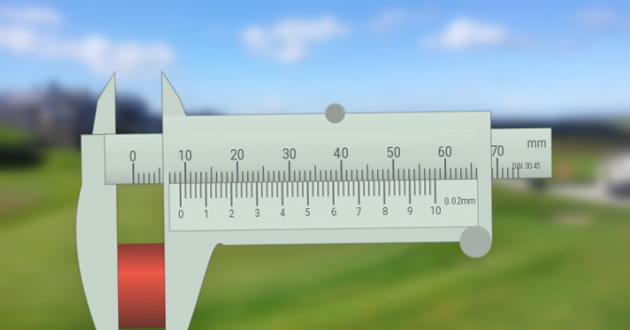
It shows value=9.0 unit=mm
